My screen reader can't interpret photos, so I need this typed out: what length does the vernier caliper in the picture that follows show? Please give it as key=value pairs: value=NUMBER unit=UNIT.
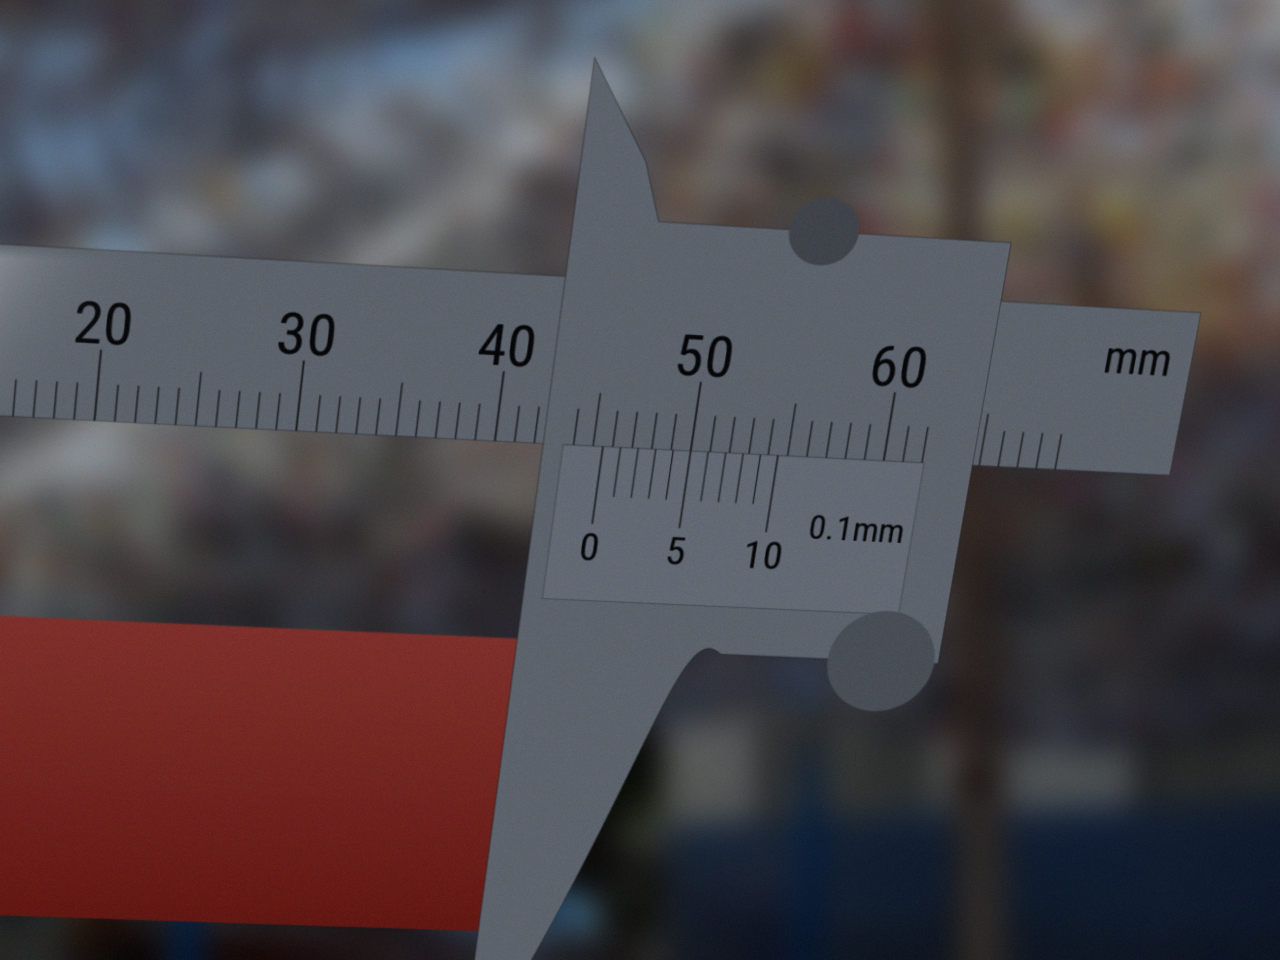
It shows value=45.5 unit=mm
